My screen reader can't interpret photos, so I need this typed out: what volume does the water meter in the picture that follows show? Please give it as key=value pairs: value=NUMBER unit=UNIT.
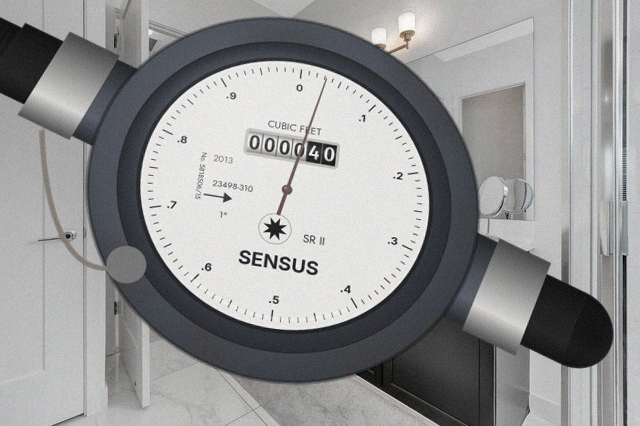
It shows value=40.03 unit=ft³
